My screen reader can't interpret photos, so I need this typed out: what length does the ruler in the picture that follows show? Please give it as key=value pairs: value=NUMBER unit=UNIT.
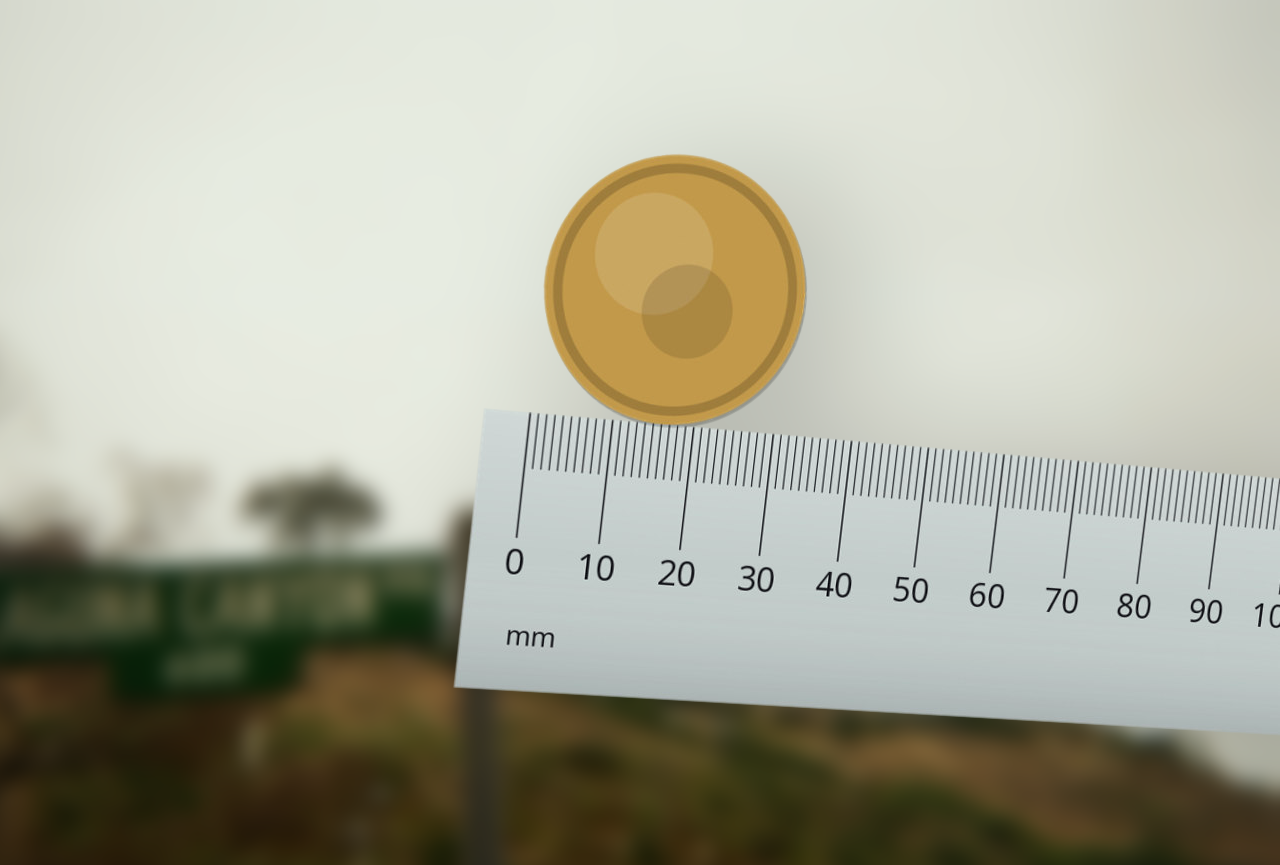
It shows value=32 unit=mm
